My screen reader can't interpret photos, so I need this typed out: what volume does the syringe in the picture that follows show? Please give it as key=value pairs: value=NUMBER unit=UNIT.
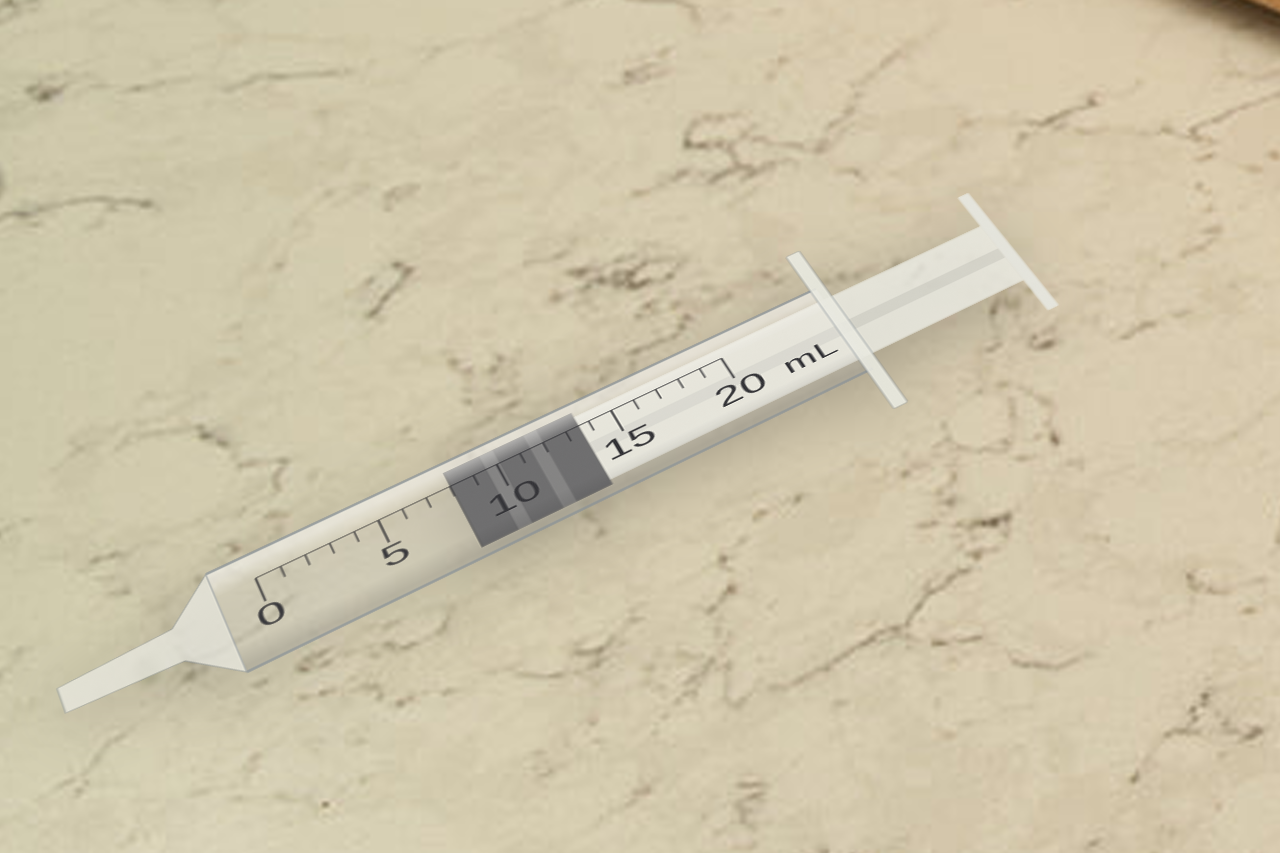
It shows value=8 unit=mL
